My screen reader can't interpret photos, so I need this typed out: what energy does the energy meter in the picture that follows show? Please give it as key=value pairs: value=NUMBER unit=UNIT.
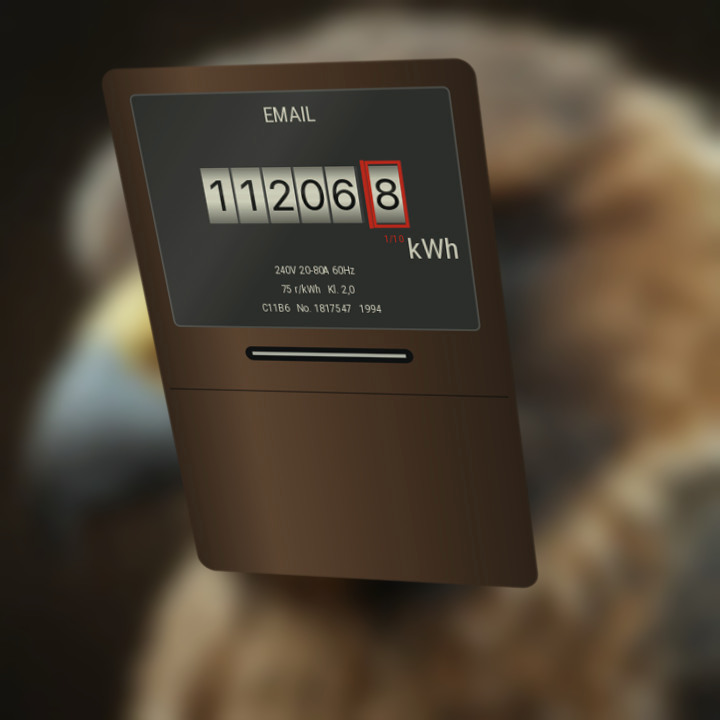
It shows value=11206.8 unit=kWh
